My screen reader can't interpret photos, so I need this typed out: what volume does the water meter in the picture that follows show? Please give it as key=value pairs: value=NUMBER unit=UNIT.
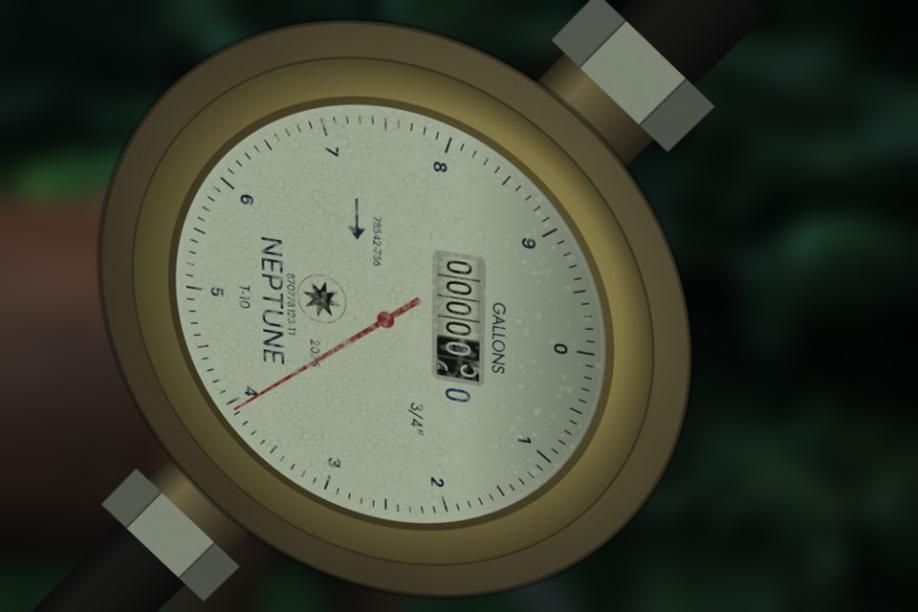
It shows value=53.9 unit=gal
